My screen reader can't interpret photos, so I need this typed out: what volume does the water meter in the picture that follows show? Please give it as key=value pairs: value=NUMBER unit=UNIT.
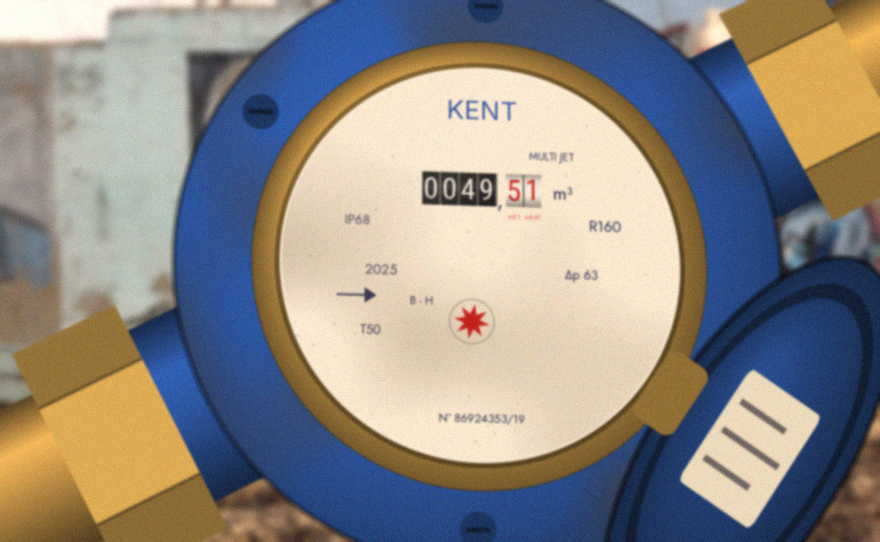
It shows value=49.51 unit=m³
